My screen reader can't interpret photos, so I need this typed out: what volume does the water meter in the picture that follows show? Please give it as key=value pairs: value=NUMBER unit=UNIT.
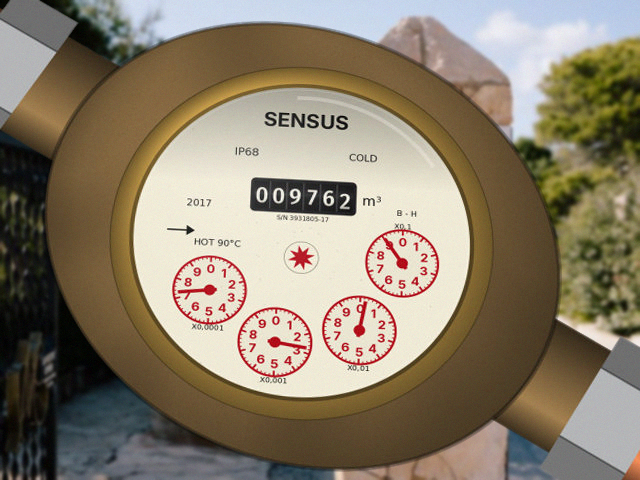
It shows value=9761.9027 unit=m³
